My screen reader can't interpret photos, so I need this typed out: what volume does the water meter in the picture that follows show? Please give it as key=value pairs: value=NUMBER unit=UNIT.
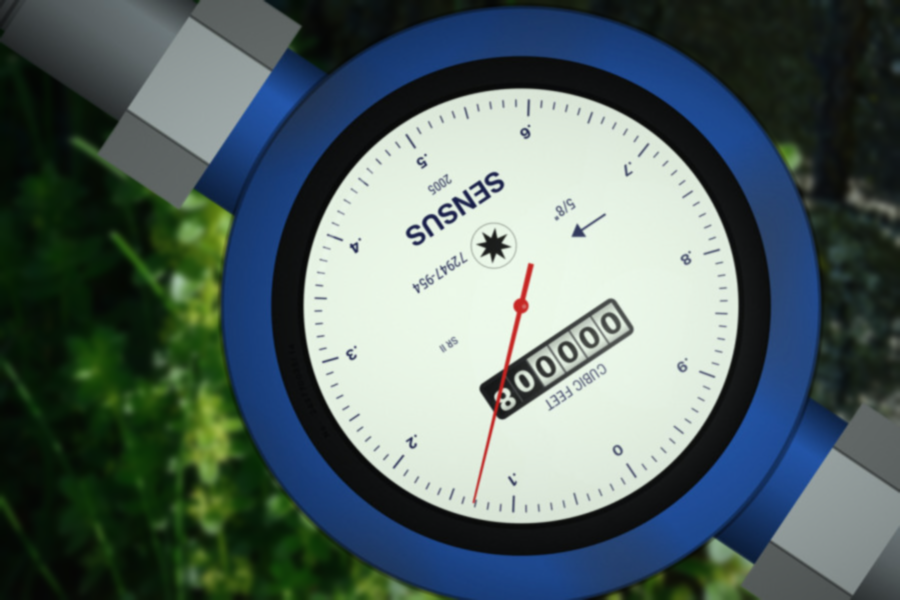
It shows value=8.13 unit=ft³
